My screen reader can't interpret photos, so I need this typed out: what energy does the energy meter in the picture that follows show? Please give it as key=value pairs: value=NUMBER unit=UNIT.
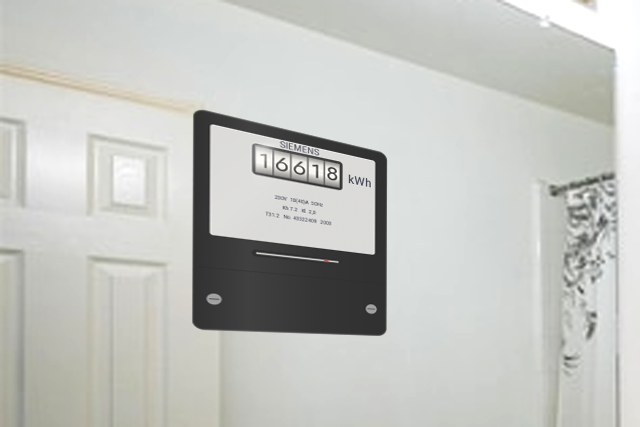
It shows value=16618 unit=kWh
